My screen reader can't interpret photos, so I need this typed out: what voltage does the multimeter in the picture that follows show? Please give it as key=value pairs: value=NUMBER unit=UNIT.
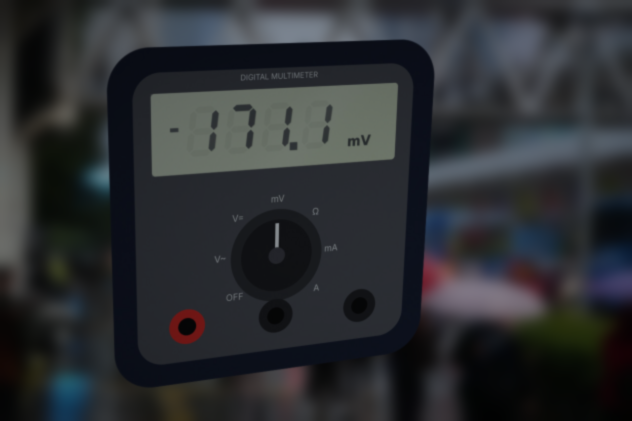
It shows value=-171.1 unit=mV
